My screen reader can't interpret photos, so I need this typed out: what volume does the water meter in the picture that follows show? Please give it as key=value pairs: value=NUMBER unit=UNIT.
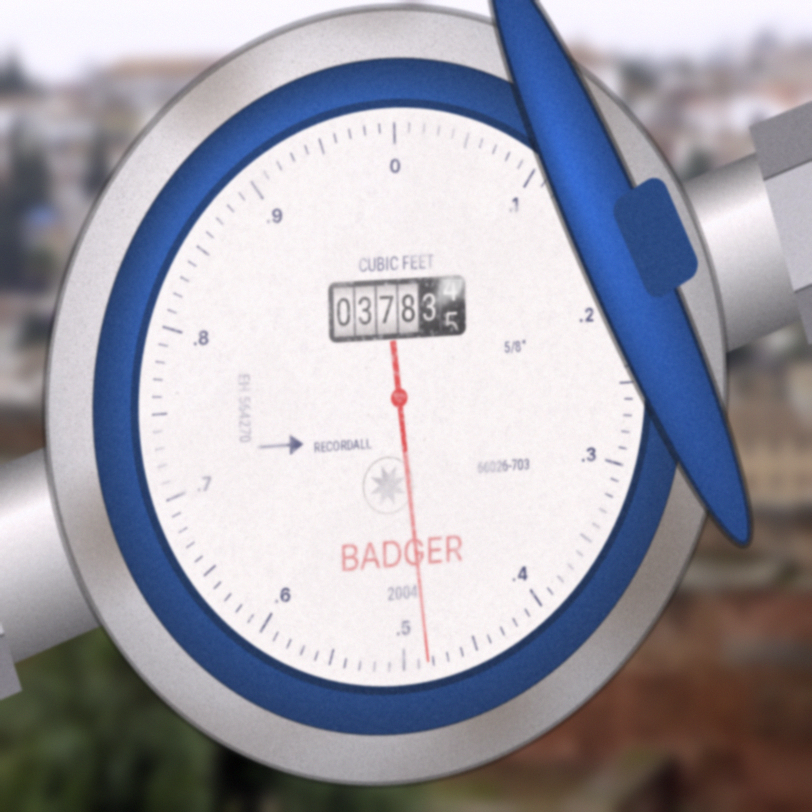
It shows value=37834.48 unit=ft³
